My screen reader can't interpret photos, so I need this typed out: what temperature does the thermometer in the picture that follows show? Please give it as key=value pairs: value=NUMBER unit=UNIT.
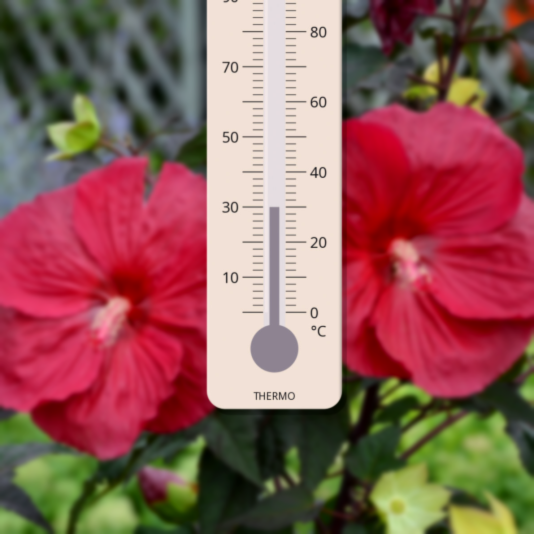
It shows value=30 unit=°C
